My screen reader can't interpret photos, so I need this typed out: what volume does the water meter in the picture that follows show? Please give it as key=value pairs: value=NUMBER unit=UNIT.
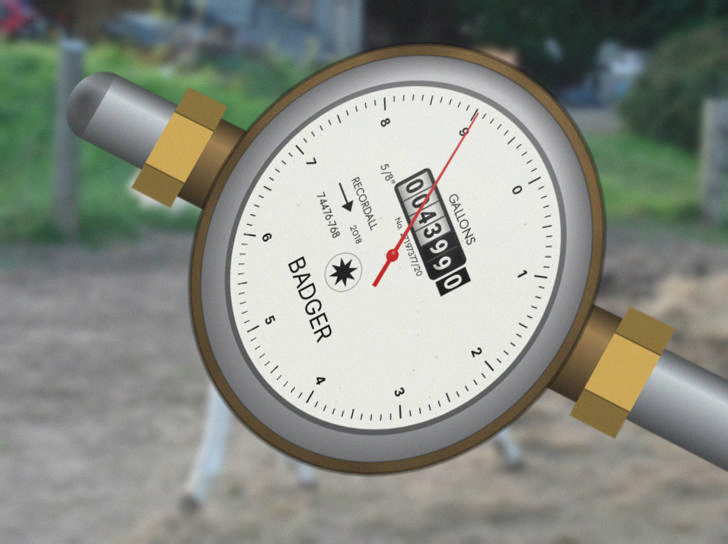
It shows value=43989.0 unit=gal
